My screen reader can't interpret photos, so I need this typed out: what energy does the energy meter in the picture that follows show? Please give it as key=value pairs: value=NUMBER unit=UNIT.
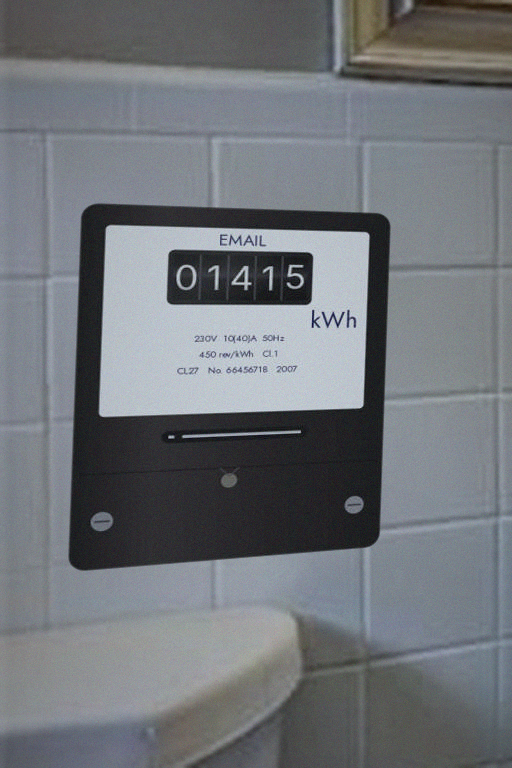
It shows value=1415 unit=kWh
